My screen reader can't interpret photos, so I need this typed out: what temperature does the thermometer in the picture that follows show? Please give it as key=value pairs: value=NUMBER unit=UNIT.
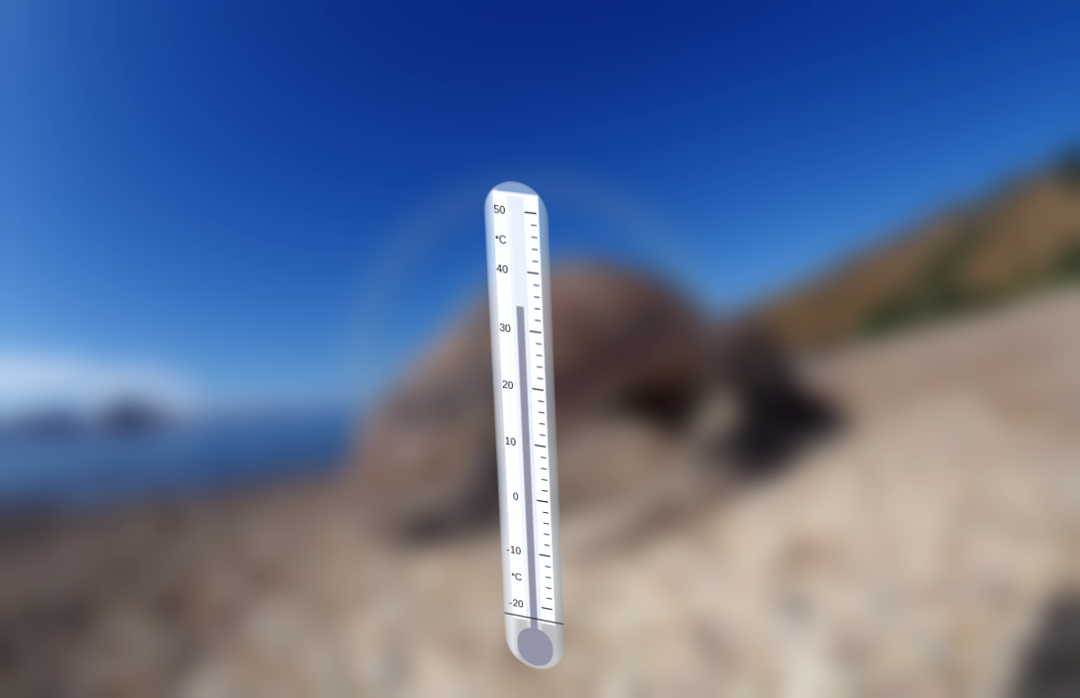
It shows value=34 unit=°C
